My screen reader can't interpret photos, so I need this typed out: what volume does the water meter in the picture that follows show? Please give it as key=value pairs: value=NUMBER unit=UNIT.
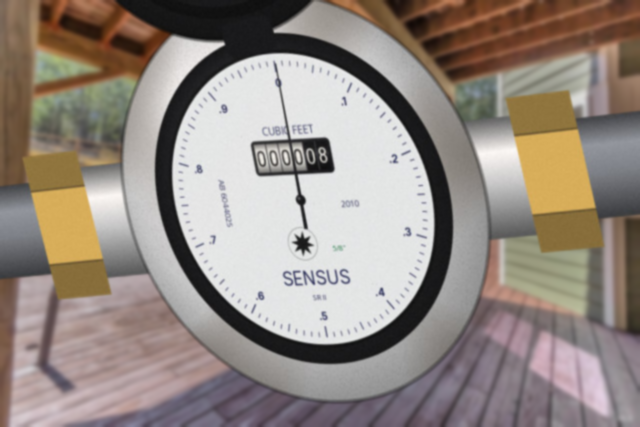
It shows value=8.00 unit=ft³
